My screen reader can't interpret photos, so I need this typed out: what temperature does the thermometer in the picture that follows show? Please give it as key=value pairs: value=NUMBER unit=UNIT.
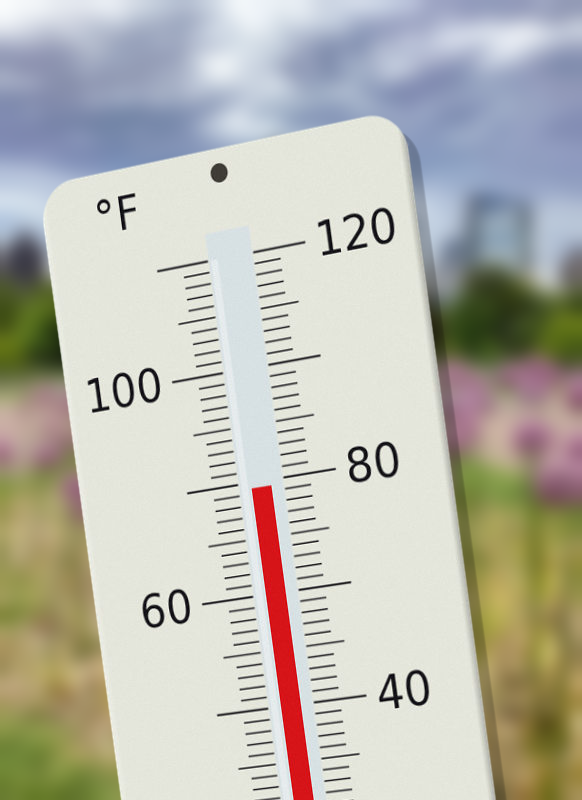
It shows value=79 unit=°F
